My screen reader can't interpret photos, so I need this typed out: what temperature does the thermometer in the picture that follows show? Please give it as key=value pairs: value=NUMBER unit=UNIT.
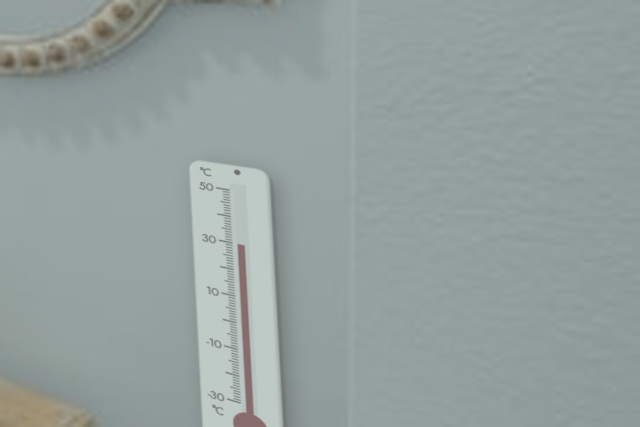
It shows value=30 unit=°C
